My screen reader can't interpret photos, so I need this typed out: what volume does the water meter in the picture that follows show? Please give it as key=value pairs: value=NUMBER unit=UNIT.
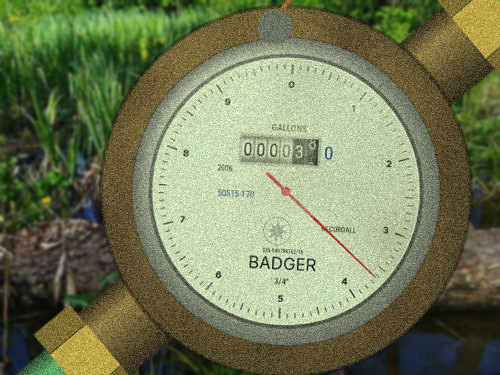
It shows value=383.6 unit=gal
